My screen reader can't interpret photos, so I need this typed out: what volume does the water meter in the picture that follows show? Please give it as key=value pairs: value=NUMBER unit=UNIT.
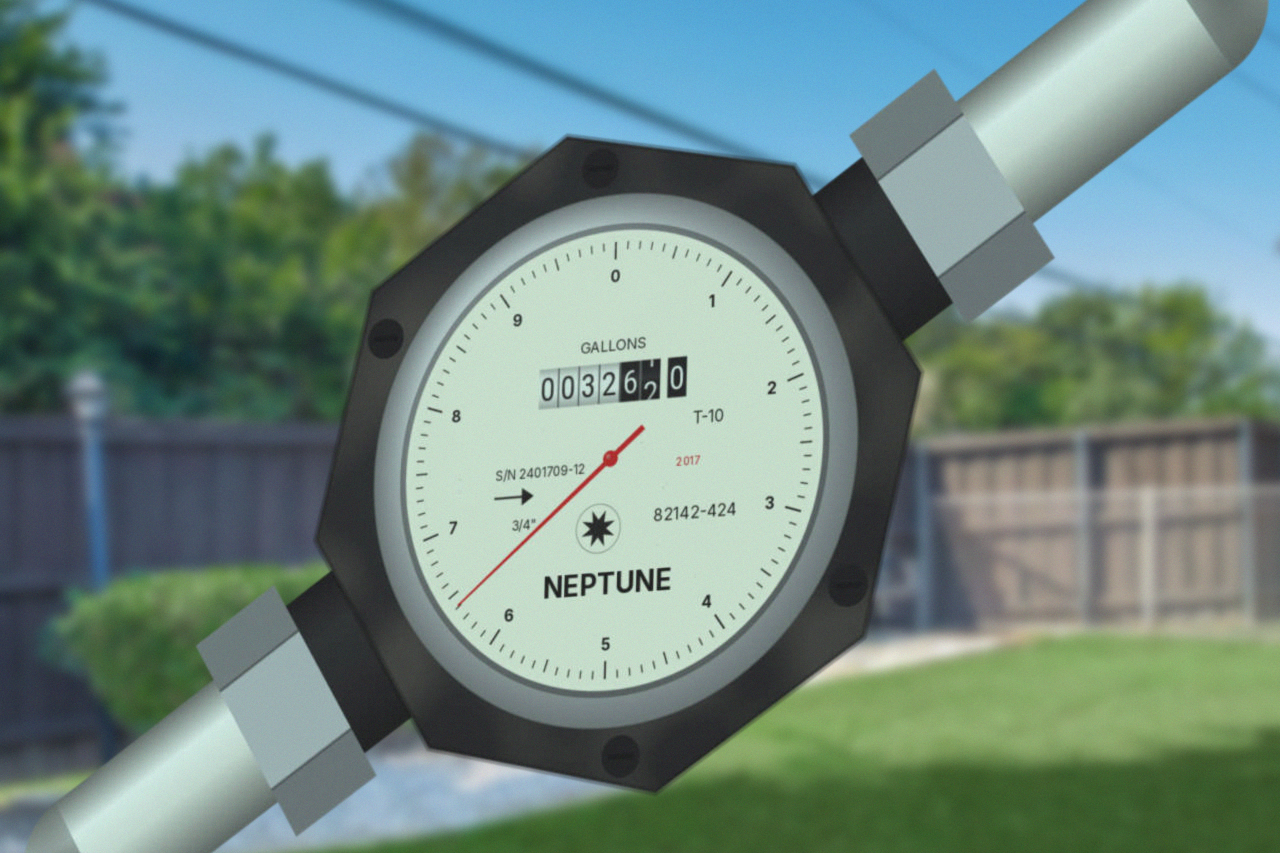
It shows value=32616.4 unit=gal
